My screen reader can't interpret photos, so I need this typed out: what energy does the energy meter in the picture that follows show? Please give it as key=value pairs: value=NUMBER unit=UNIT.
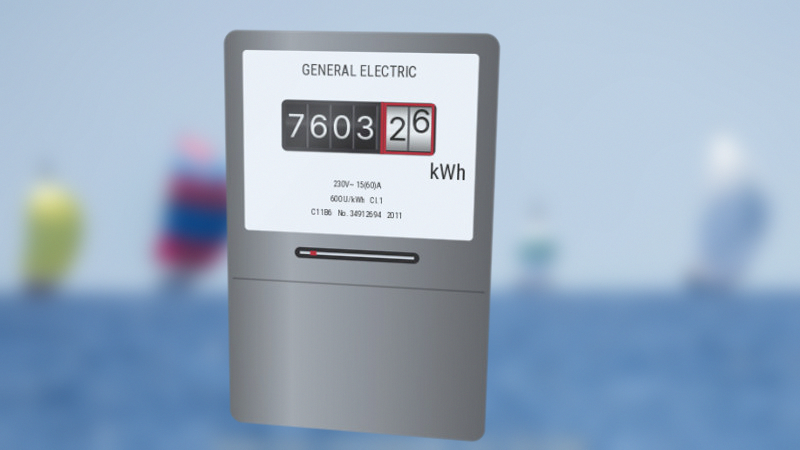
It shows value=7603.26 unit=kWh
